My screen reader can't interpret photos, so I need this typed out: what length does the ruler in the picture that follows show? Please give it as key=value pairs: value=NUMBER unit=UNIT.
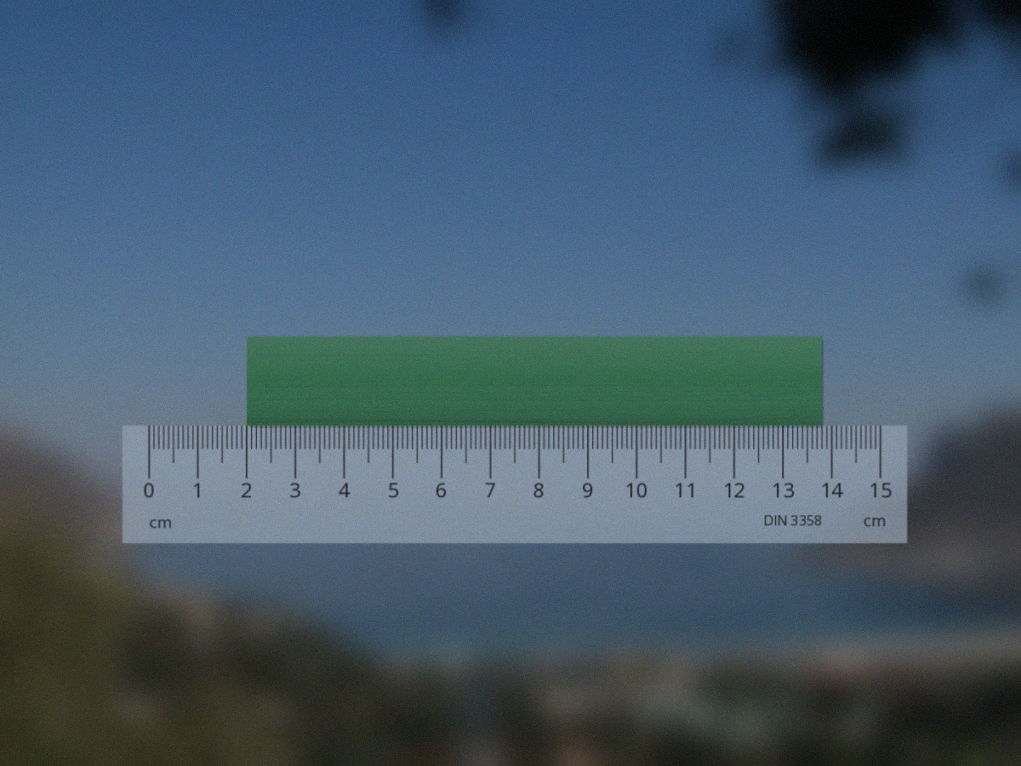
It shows value=11.8 unit=cm
